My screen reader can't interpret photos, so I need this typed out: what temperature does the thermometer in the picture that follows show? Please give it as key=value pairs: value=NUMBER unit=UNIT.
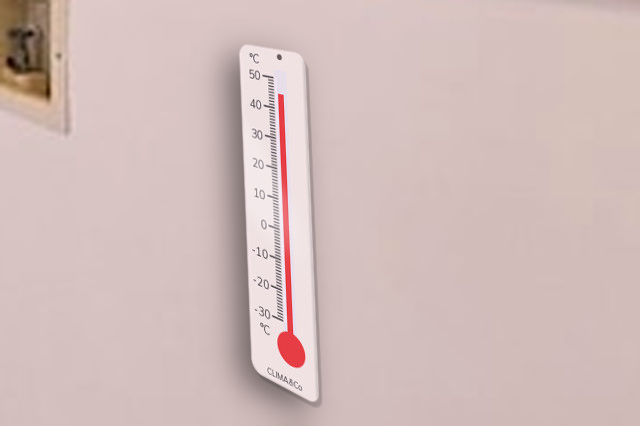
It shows value=45 unit=°C
